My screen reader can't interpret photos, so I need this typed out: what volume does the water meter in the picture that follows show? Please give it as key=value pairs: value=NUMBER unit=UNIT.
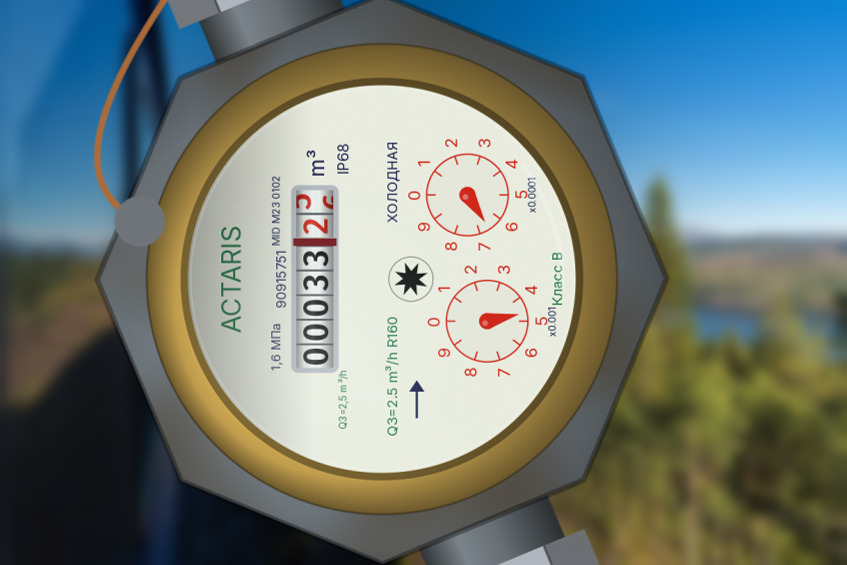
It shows value=33.2546 unit=m³
